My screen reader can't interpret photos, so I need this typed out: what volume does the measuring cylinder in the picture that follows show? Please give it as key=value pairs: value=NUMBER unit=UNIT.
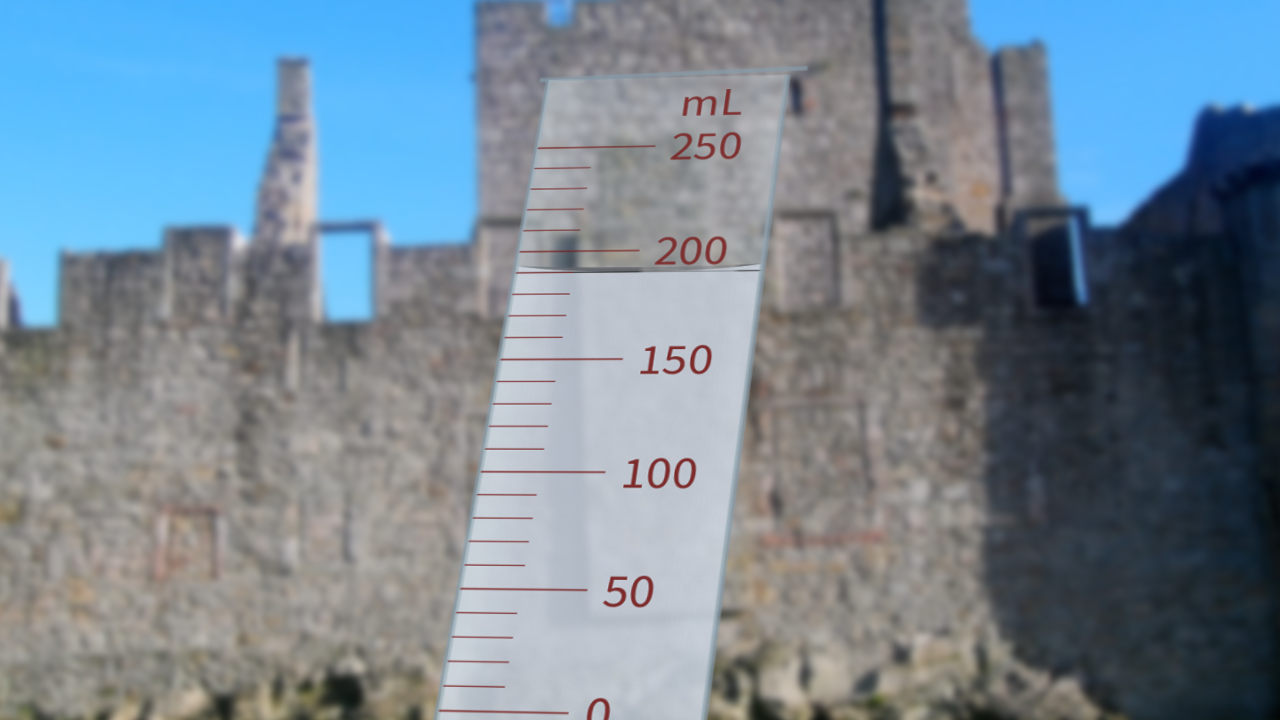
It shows value=190 unit=mL
